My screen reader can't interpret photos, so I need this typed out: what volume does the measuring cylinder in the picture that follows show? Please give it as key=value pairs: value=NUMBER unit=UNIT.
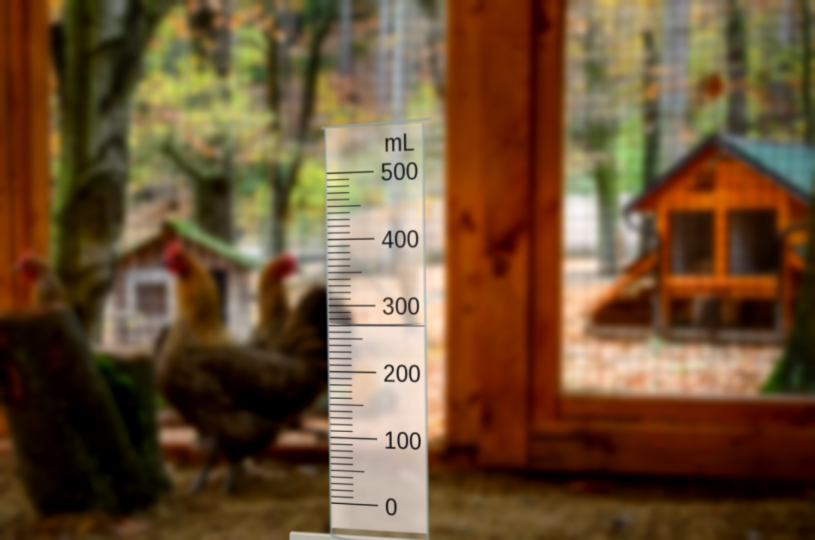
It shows value=270 unit=mL
